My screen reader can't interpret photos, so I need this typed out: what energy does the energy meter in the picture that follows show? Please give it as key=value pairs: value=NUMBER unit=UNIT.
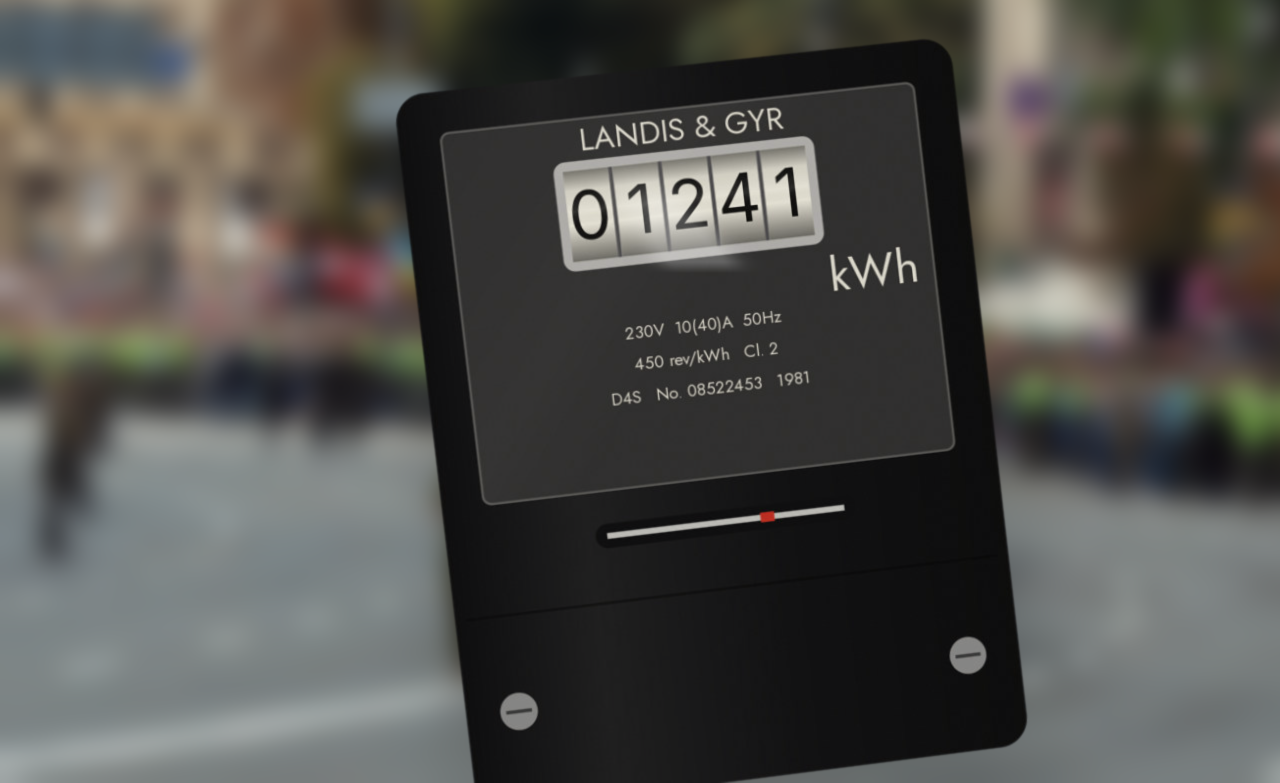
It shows value=1241 unit=kWh
